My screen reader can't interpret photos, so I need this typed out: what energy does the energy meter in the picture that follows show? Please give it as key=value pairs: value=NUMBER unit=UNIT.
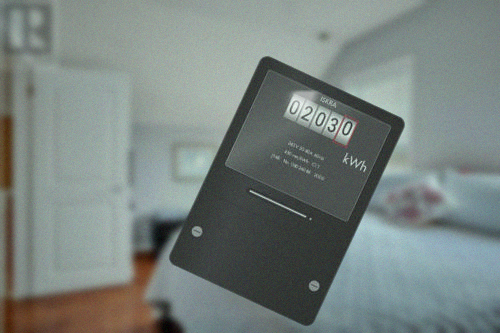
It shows value=203.0 unit=kWh
